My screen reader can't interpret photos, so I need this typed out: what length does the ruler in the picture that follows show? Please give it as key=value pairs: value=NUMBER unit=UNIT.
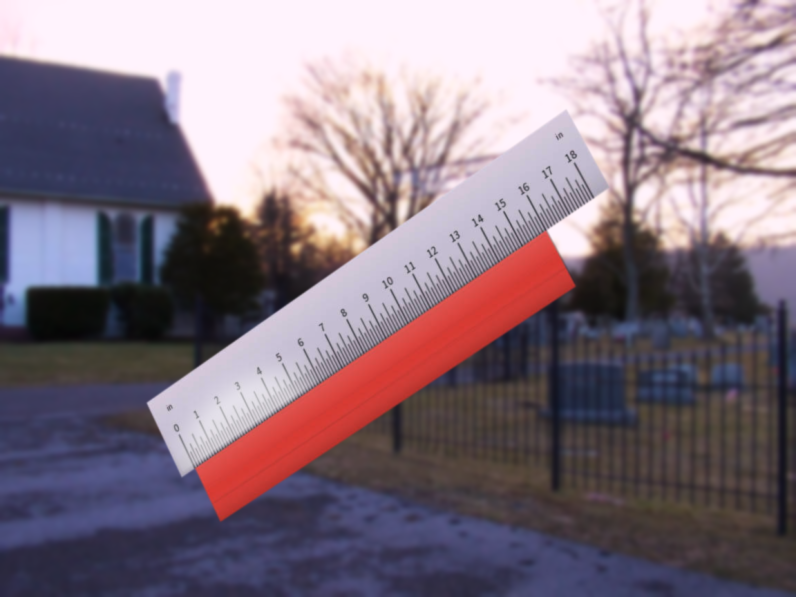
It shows value=16 unit=in
